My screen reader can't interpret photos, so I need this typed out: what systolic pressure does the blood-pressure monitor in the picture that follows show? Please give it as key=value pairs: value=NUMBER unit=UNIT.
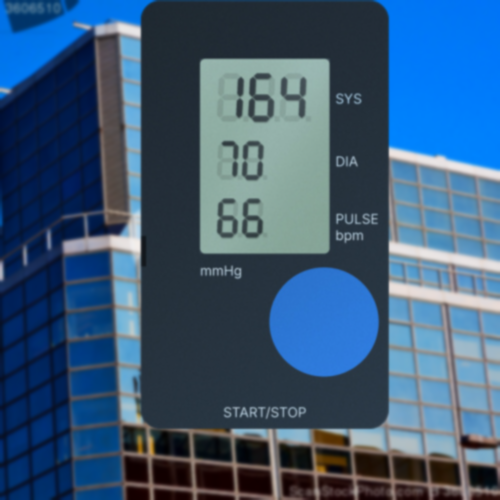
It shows value=164 unit=mmHg
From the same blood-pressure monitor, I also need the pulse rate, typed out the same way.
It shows value=66 unit=bpm
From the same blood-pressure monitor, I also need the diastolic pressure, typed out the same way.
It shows value=70 unit=mmHg
